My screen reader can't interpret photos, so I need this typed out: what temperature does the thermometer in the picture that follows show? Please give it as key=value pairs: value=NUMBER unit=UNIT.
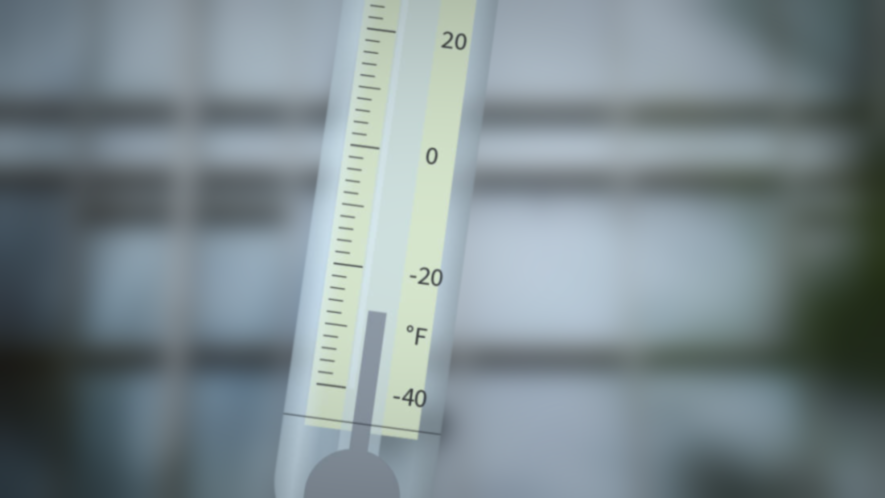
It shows value=-27 unit=°F
